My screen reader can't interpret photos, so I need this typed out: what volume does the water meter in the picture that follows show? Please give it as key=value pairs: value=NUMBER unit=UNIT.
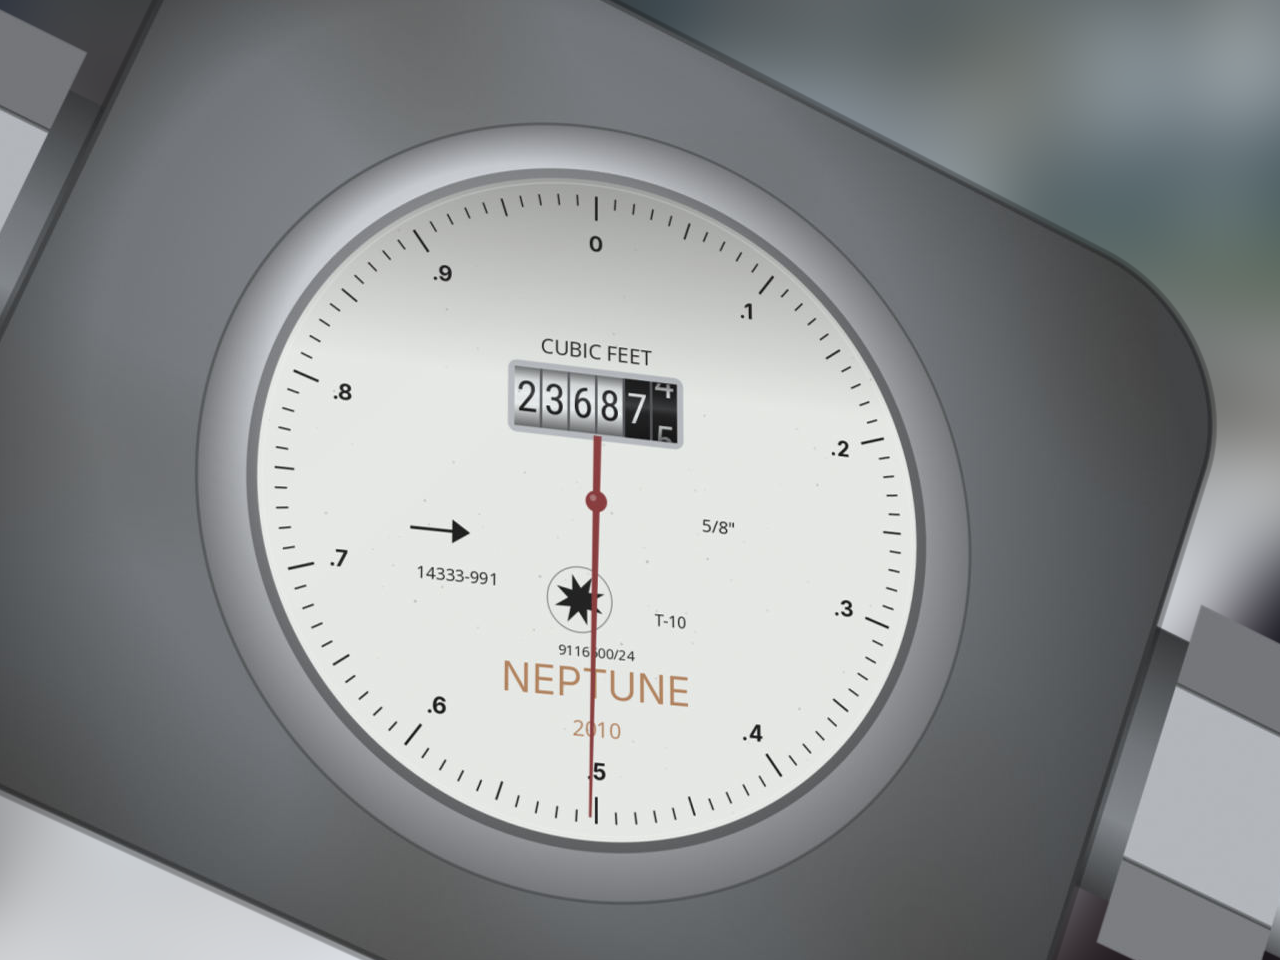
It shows value=236874.50 unit=ft³
